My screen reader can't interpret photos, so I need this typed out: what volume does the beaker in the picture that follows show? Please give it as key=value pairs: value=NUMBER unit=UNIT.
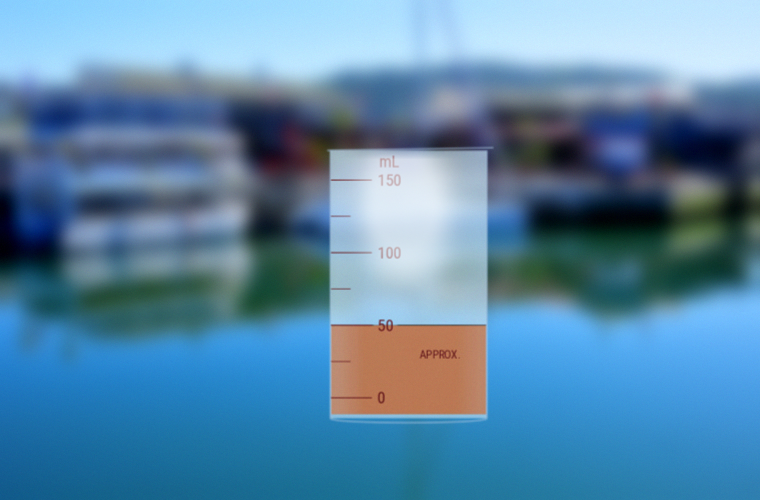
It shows value=50 unit=mL
